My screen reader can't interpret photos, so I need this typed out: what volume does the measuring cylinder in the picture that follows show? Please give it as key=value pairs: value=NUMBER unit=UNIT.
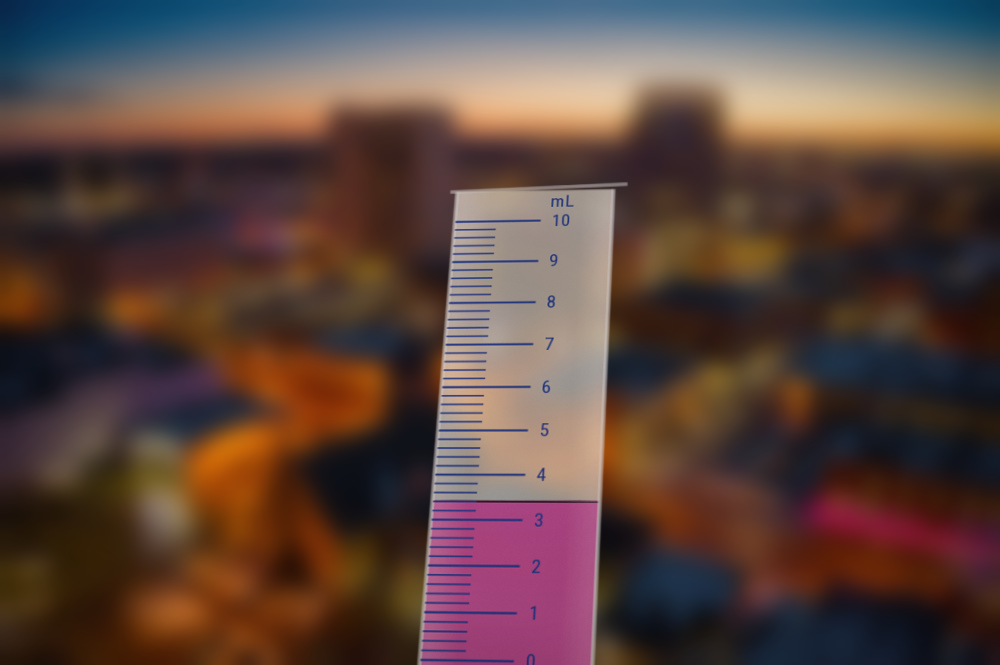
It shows value=3.4 unit=mL
